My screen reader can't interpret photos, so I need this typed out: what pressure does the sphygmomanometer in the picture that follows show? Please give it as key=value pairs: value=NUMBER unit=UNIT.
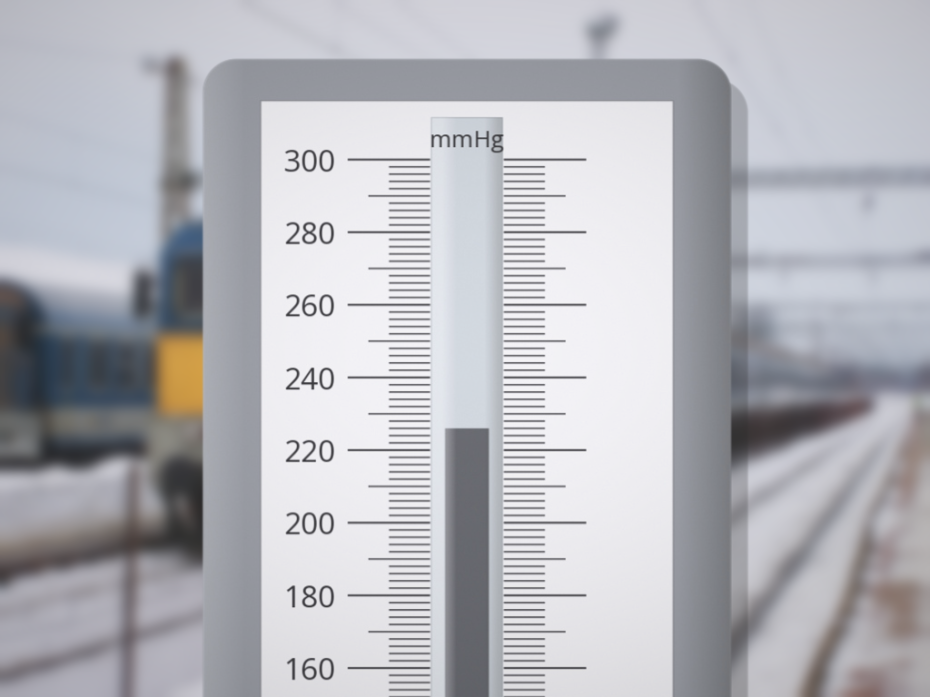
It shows value=226 unit=mmHg
